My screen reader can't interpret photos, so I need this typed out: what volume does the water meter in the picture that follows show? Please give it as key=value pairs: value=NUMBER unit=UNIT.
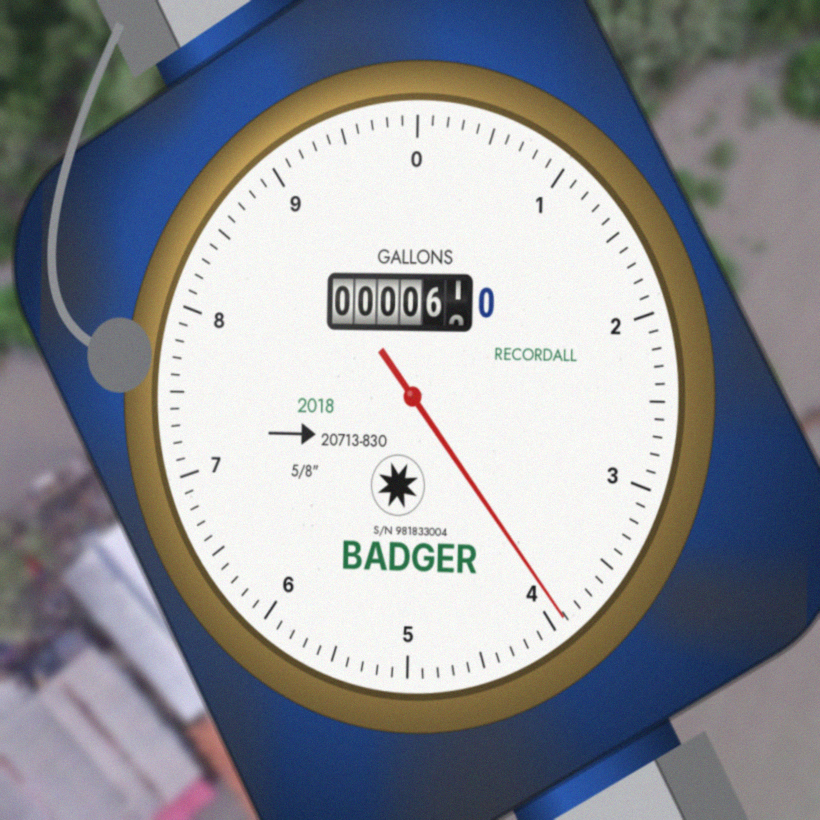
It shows value=613.9 unit=gal
